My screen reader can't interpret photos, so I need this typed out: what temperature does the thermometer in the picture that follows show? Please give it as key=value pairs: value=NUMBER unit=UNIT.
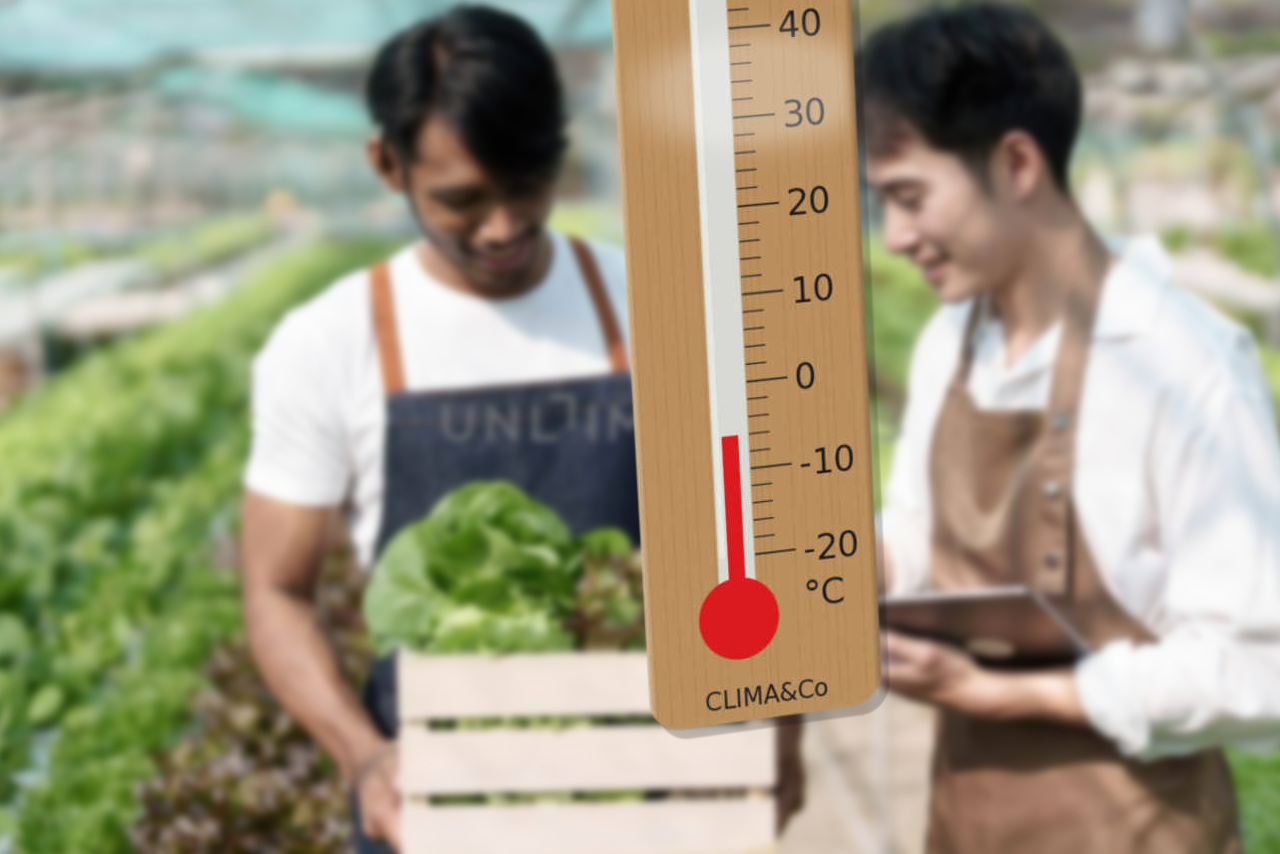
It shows value=-6 unit=°C
